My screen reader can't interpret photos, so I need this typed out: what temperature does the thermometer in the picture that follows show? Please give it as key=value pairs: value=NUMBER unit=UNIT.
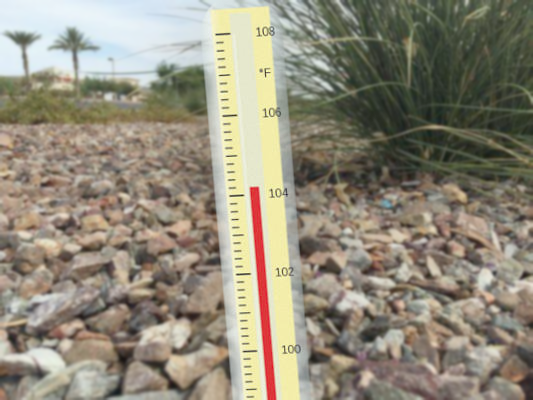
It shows value=104.2 unit=°F
